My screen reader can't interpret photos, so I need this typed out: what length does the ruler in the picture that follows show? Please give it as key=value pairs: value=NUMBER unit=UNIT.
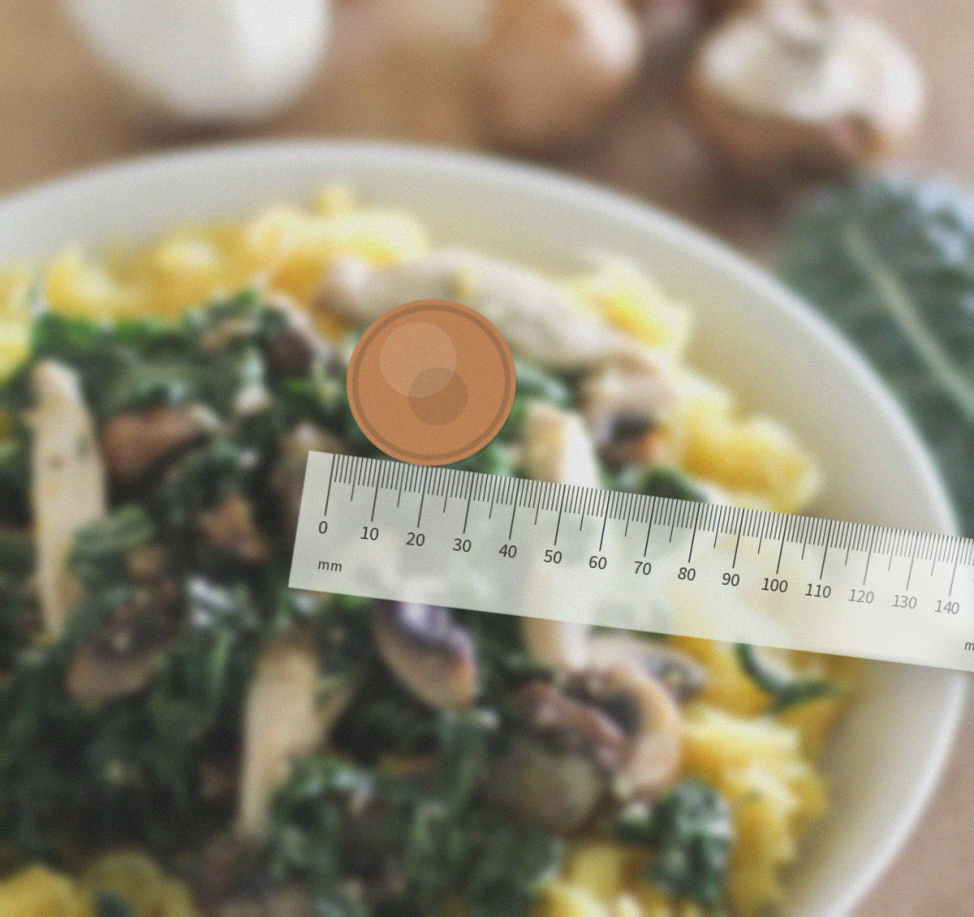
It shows value=36 unit=mm
